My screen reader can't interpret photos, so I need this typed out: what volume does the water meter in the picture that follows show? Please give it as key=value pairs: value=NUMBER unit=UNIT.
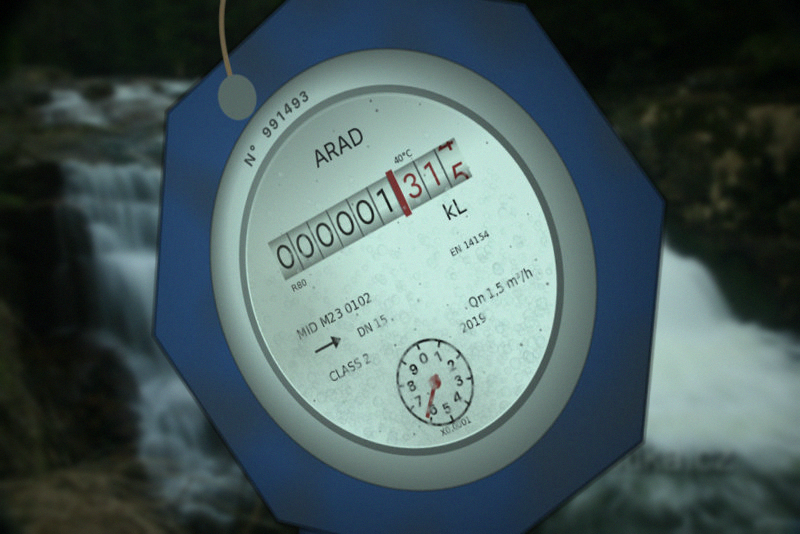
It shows value=1.3146 unit=kL
